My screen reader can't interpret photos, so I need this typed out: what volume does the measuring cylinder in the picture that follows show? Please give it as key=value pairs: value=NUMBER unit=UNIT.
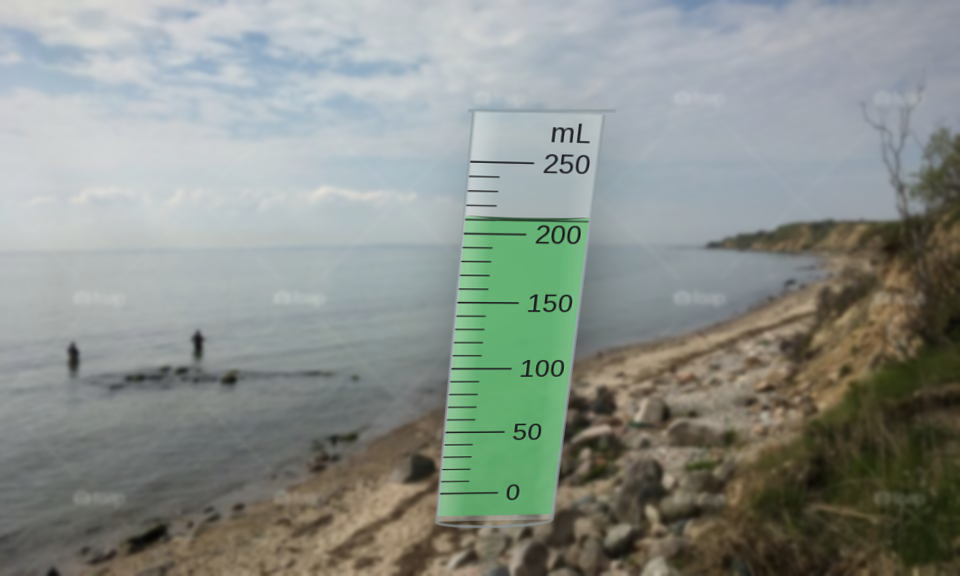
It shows value=210 unit=mL
